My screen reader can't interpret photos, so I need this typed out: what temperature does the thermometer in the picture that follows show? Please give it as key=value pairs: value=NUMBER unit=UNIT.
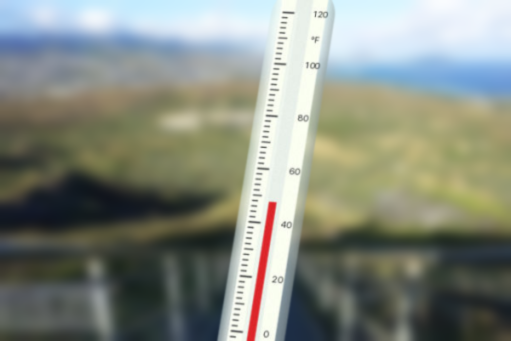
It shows value=48 unit=°F
